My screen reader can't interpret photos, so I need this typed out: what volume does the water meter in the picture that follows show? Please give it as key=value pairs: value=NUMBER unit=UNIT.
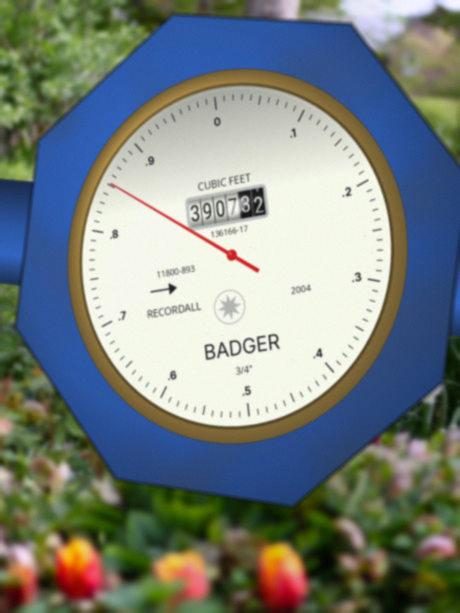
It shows value=390731.85 unit=ft³
